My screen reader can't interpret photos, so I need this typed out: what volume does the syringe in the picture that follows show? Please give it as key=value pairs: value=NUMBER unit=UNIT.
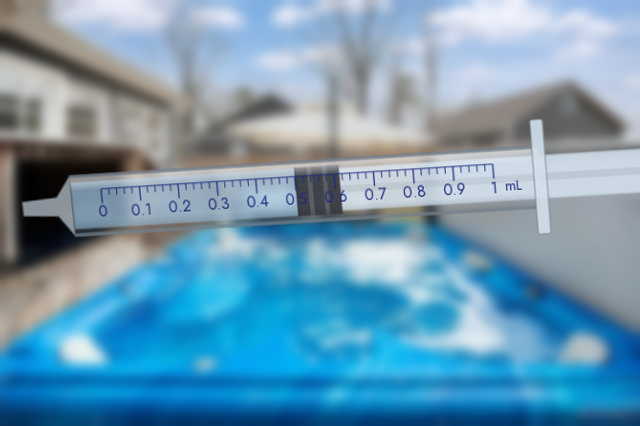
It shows value=0.5 unit=mL
